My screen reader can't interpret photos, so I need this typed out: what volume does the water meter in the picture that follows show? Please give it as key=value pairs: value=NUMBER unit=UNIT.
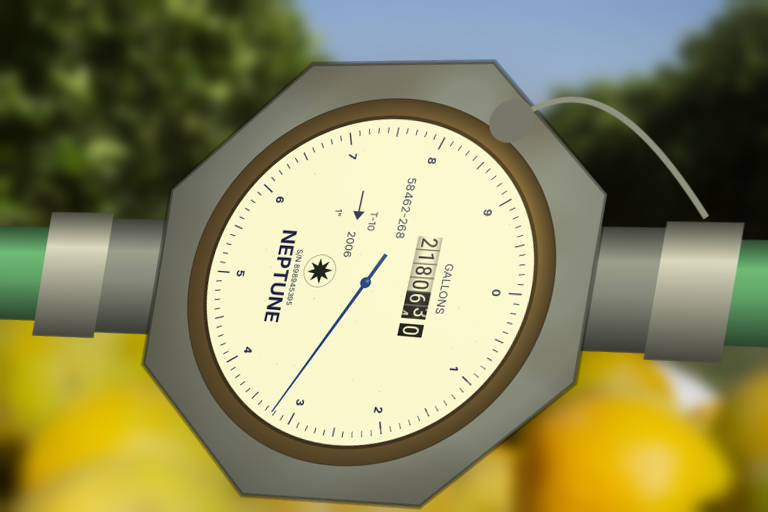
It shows value=2180633.2 unit=gal
